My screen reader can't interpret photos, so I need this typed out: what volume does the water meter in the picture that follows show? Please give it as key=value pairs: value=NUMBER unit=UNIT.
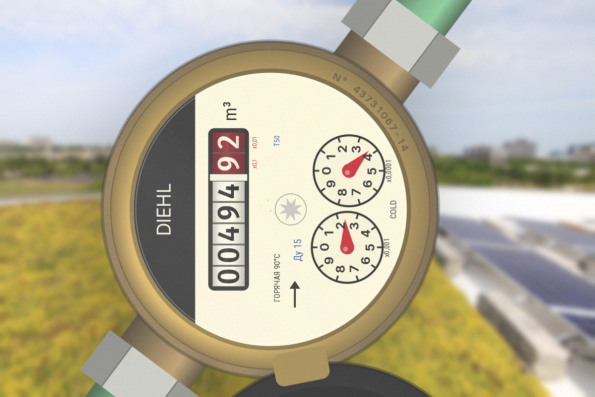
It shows value=494.9223 unit=m³
